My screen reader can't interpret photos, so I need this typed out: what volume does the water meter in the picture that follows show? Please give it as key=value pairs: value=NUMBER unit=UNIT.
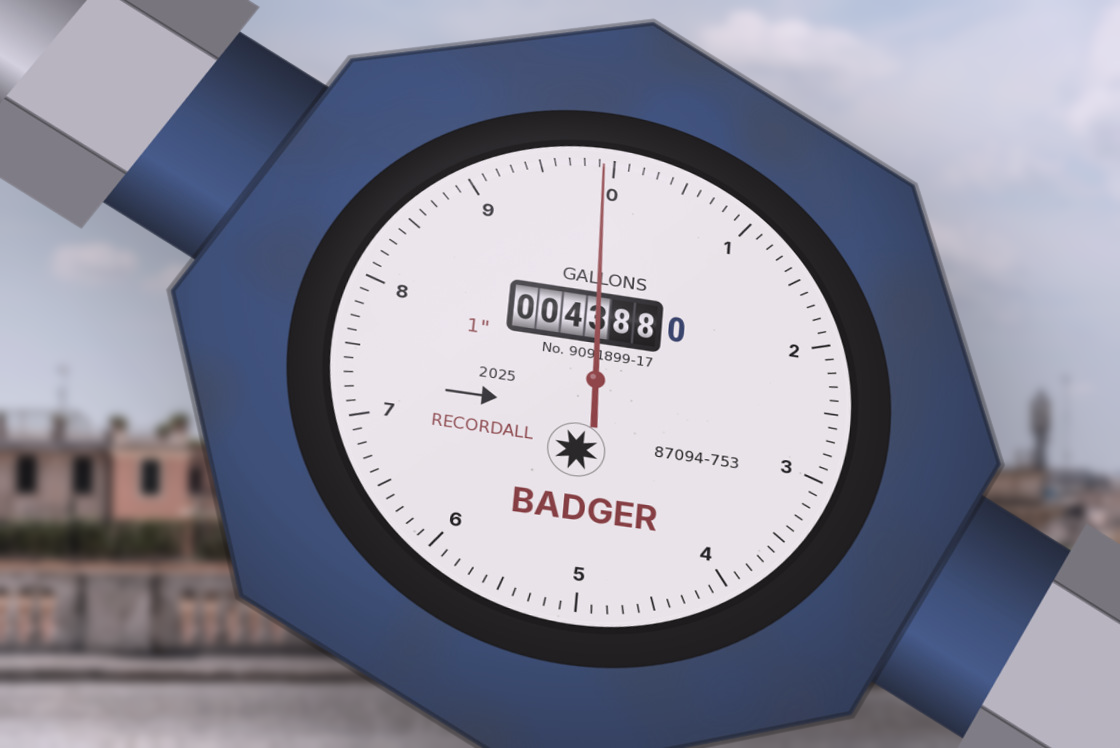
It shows value=43879.9 unit=gal
